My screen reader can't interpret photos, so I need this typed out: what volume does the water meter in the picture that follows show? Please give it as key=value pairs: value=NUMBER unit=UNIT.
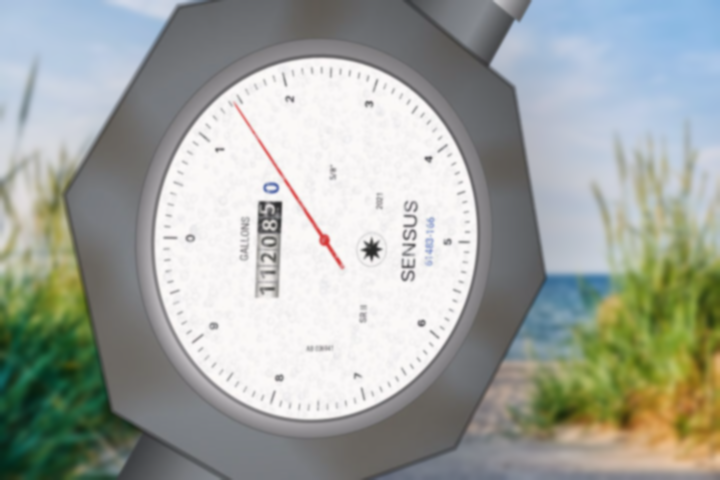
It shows value=1120851.4 unit=gal
